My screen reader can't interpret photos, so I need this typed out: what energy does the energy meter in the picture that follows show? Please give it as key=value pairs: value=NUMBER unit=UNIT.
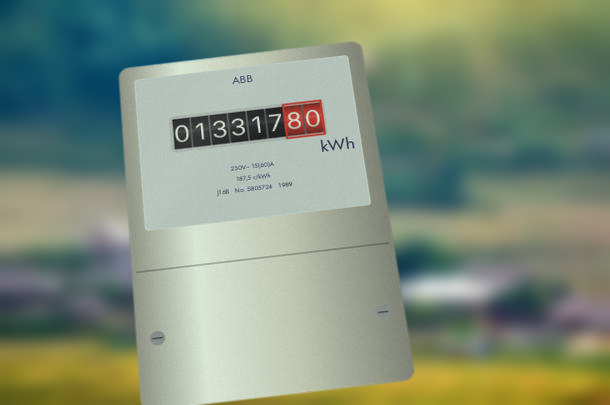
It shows value=13317.80 unit=kWh
